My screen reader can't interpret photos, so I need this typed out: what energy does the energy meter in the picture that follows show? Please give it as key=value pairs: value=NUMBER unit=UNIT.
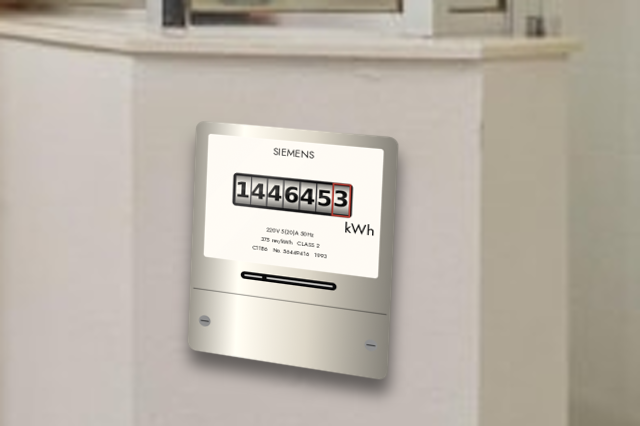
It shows value=144645.3 unit=kWh
